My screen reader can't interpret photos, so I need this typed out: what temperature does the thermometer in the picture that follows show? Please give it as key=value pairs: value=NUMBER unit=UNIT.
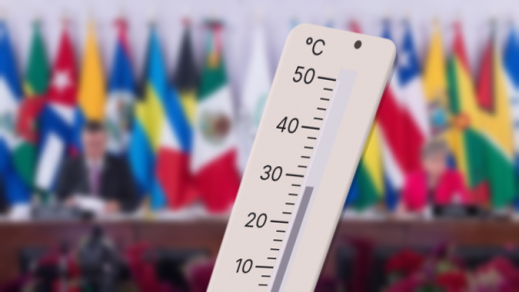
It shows value=28 unit=°C
